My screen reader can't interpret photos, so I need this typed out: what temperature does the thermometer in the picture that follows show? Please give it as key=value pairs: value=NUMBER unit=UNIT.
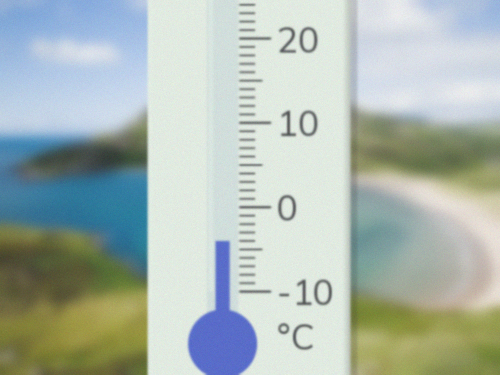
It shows value=-4 unit=°C
